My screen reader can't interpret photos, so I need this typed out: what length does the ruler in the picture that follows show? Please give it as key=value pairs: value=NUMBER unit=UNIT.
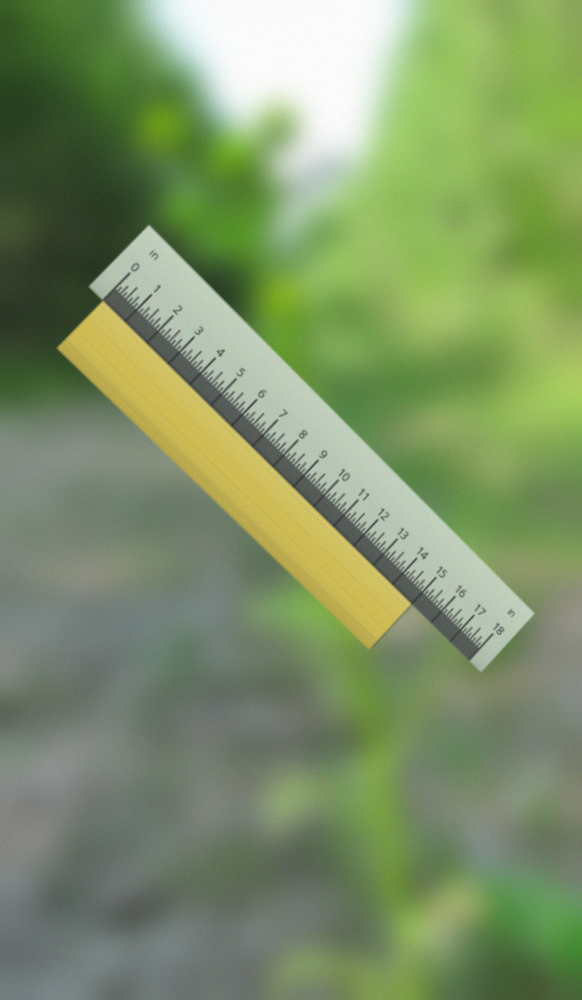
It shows value=15 unit=in
